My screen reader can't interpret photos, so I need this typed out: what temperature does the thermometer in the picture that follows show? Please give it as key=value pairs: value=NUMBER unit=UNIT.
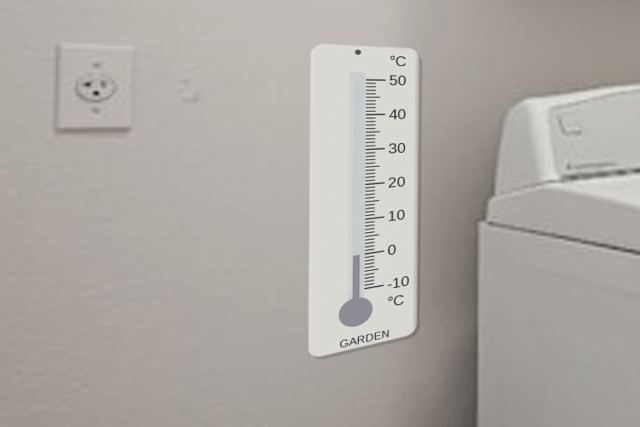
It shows value=0 unit=°C
